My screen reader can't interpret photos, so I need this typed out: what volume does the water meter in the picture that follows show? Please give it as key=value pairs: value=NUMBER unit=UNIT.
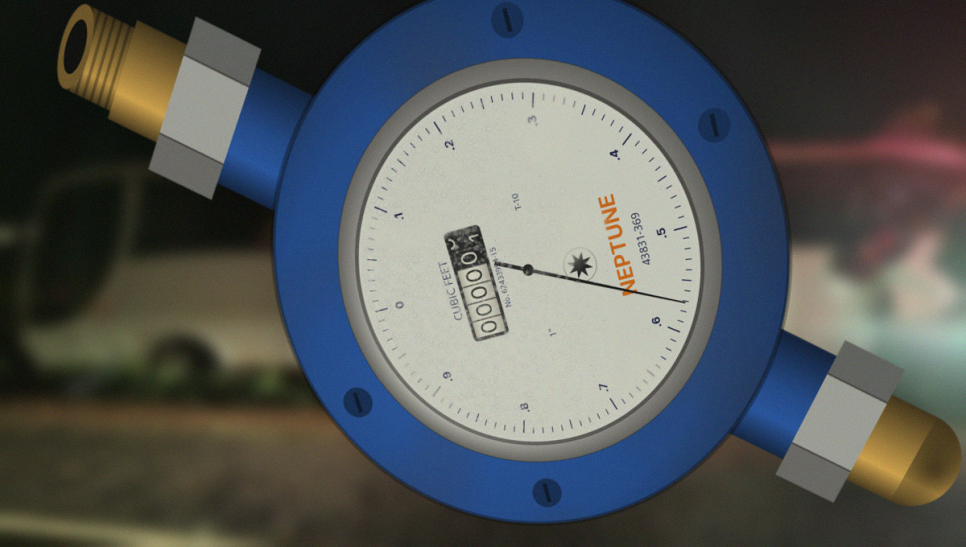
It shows value=0.57 unit=ft³
